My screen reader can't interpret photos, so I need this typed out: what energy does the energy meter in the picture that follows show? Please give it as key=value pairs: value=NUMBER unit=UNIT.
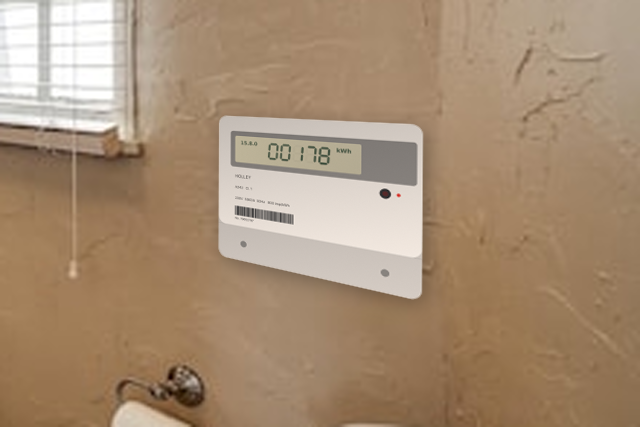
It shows value=178 unit=kWh
